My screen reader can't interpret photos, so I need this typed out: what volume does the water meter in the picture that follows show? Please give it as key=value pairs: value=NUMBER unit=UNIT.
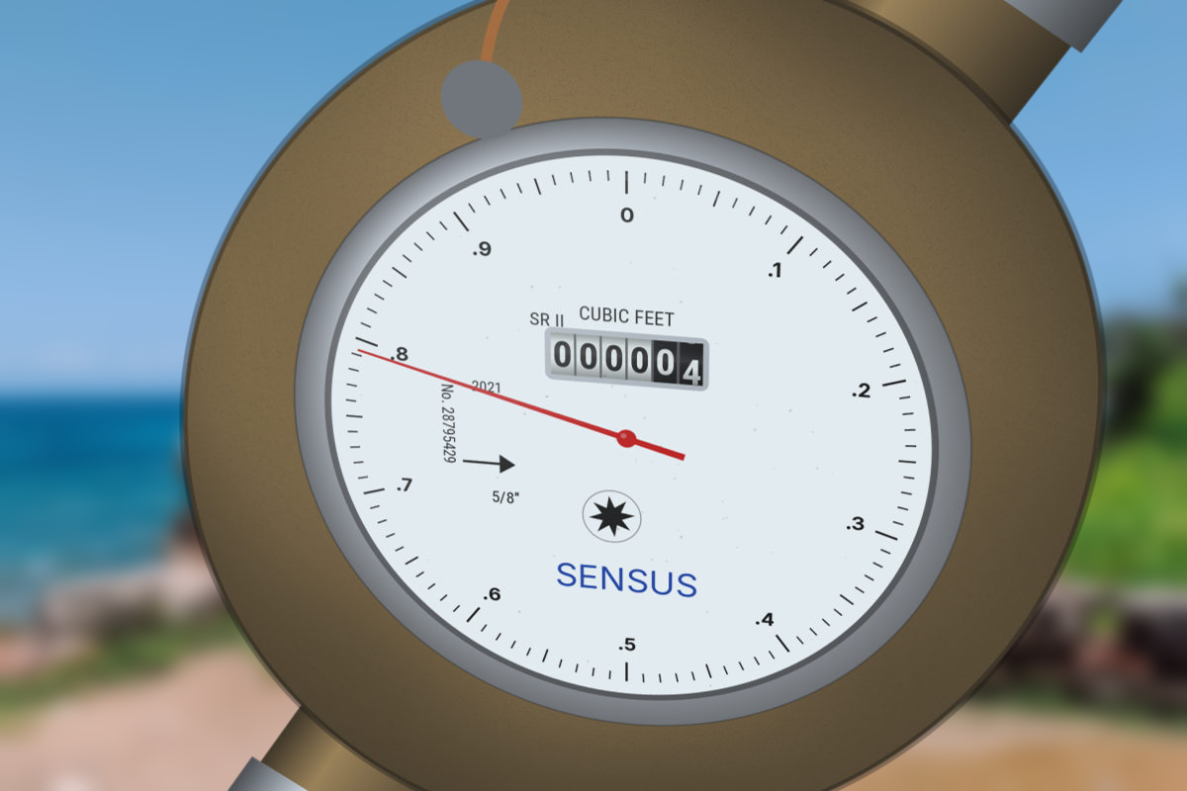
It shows value=3.79 unit=ft³
